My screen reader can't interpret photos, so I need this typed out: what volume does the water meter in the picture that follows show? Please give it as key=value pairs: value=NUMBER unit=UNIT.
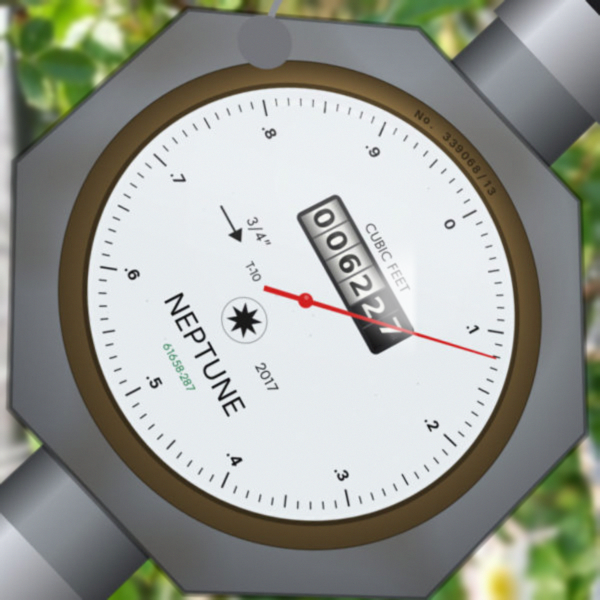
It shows value=6227.12 unit=ft³
